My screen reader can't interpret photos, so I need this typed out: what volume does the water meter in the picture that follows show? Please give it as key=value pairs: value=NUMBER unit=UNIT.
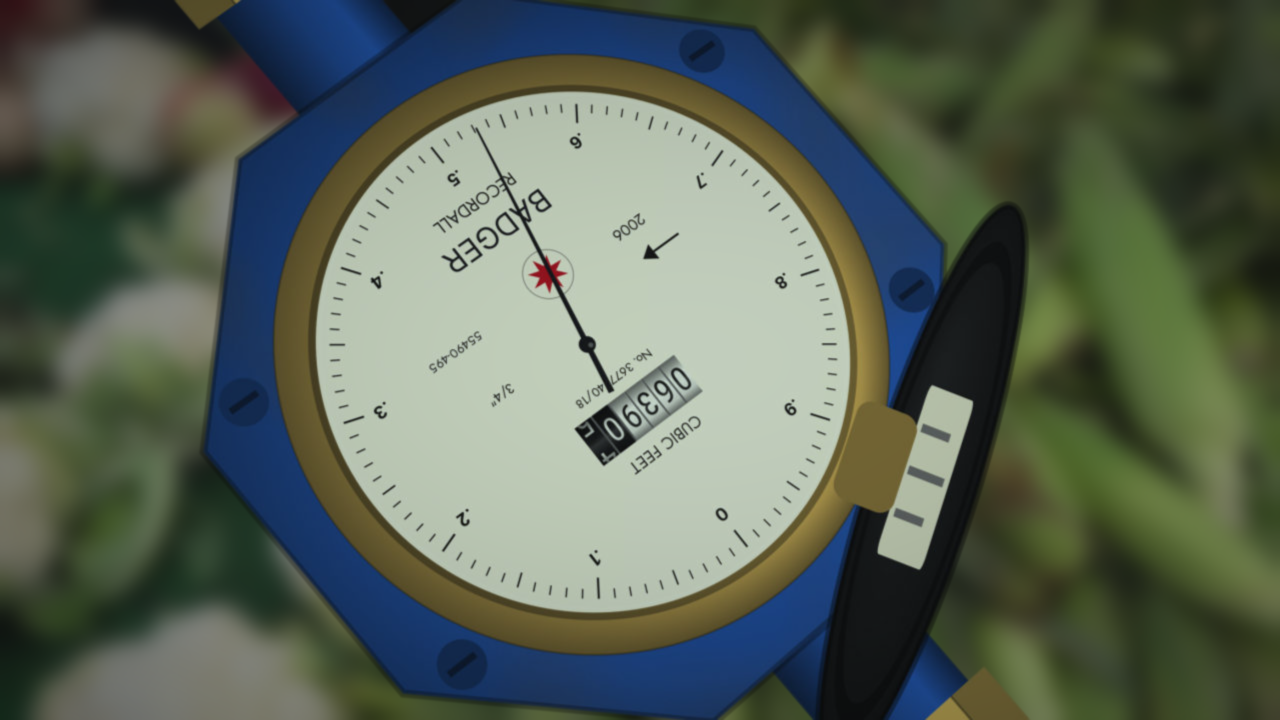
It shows value=63904.53 unit=ft³
